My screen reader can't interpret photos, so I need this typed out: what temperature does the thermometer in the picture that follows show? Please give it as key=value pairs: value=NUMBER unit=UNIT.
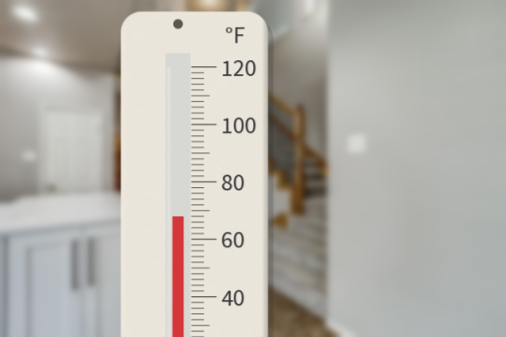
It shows value=68 unit=°F
